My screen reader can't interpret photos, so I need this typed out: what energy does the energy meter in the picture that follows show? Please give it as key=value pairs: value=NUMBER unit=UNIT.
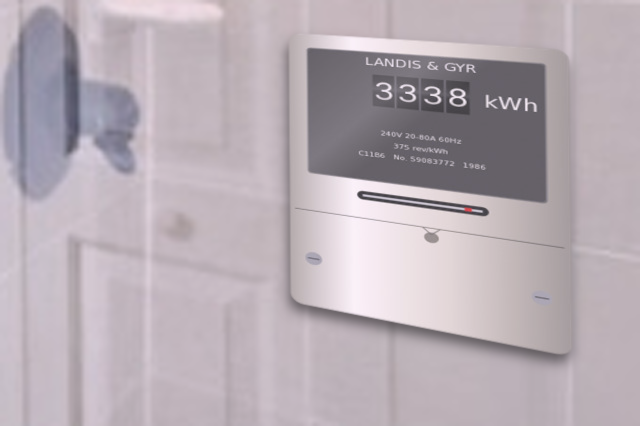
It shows value=3338 unit=kWh
